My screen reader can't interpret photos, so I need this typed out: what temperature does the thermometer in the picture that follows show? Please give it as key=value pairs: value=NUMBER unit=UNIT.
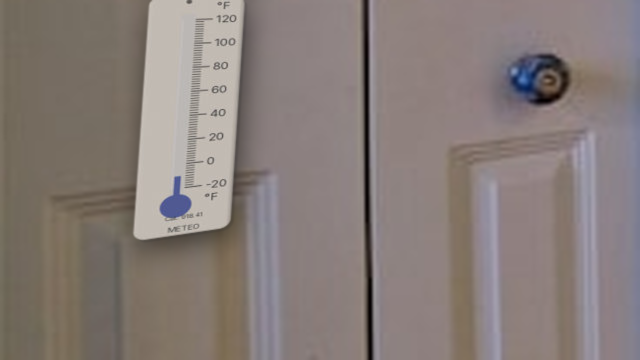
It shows value=-10 unit=°F
